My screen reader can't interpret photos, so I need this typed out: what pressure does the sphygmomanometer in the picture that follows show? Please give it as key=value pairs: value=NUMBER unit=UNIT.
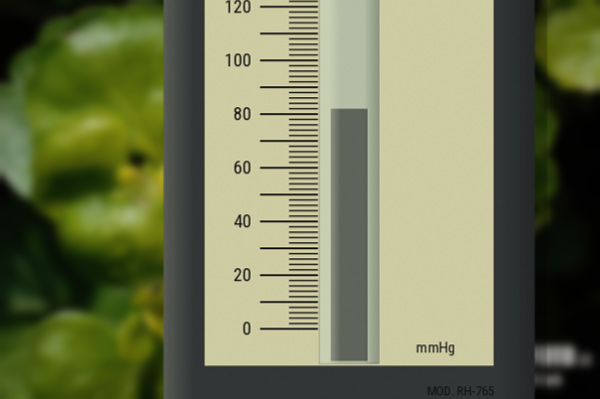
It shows value=82 unit=mmHg
